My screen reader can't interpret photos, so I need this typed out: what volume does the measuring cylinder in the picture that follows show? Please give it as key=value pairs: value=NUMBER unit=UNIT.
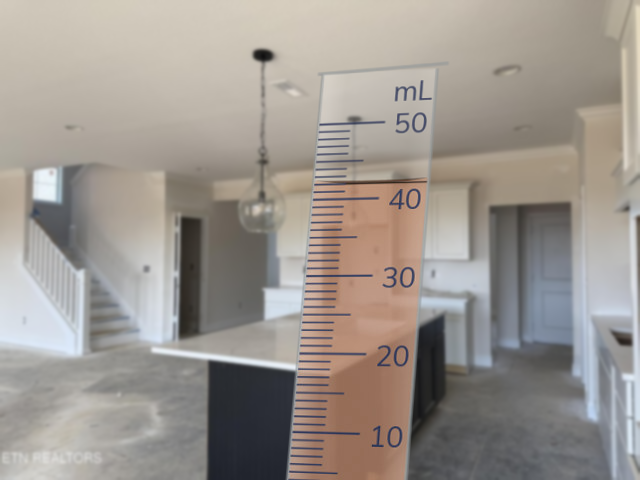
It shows value=42 unit=mL
